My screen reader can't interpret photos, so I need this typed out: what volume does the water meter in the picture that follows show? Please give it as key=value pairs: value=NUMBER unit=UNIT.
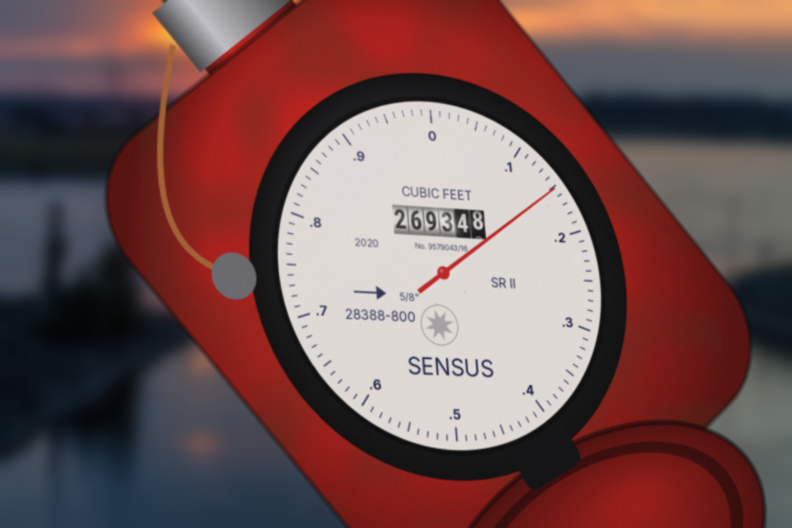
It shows value=269348.15 unit=ft³
